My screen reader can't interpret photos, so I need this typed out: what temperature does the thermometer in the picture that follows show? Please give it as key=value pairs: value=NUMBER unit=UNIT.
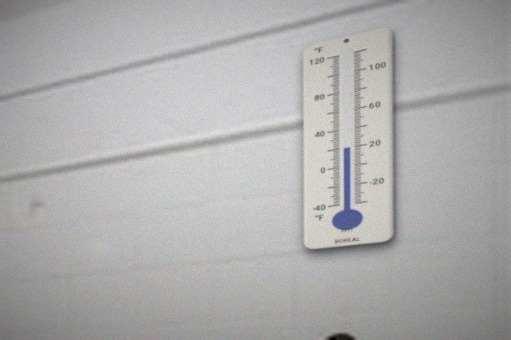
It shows value=20 unit=°F
